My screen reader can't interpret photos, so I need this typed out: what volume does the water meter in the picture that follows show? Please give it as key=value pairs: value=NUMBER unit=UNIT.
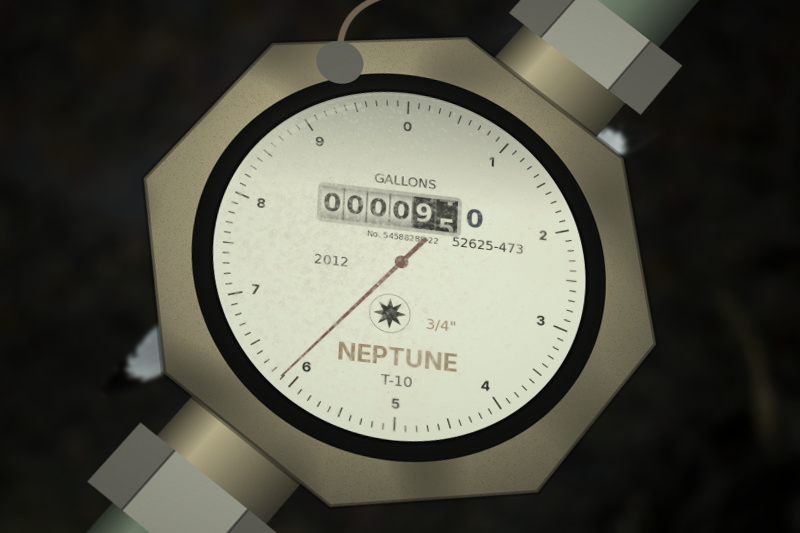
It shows value=946.1 unit=gal
